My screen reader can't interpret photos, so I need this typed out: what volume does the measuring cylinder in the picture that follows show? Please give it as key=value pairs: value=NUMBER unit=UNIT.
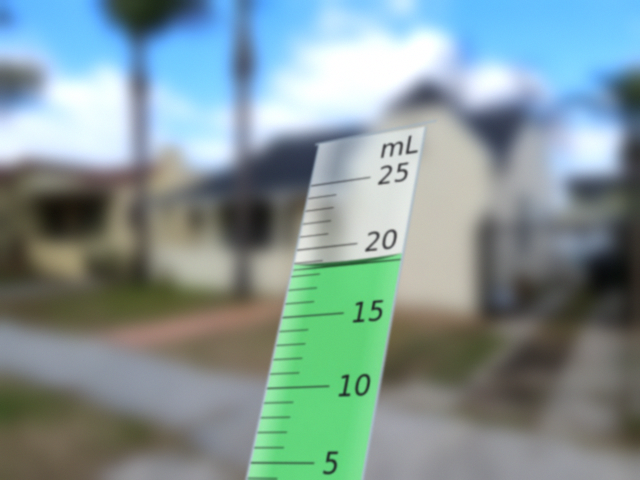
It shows value=18.5 unit=mL
